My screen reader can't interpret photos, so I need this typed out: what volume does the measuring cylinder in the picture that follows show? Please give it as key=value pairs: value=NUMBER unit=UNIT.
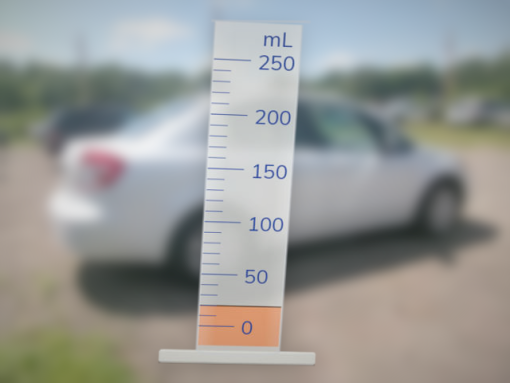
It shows value=20 unit=mL
